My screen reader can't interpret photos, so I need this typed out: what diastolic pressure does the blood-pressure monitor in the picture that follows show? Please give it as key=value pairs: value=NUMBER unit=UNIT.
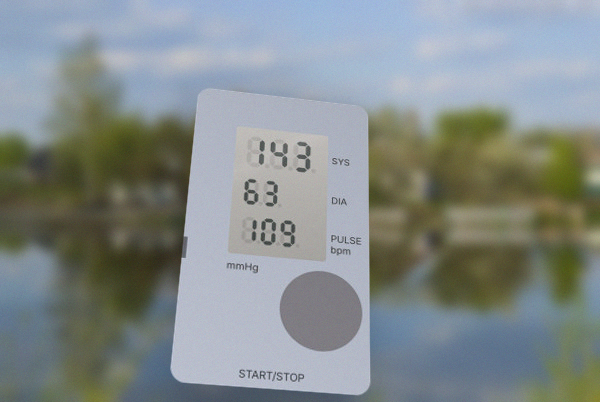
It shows value=63 unit=mmHg
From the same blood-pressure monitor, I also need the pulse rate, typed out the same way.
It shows value=109 unit=bpm
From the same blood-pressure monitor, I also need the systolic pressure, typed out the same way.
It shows value=143 unit=mmHg
